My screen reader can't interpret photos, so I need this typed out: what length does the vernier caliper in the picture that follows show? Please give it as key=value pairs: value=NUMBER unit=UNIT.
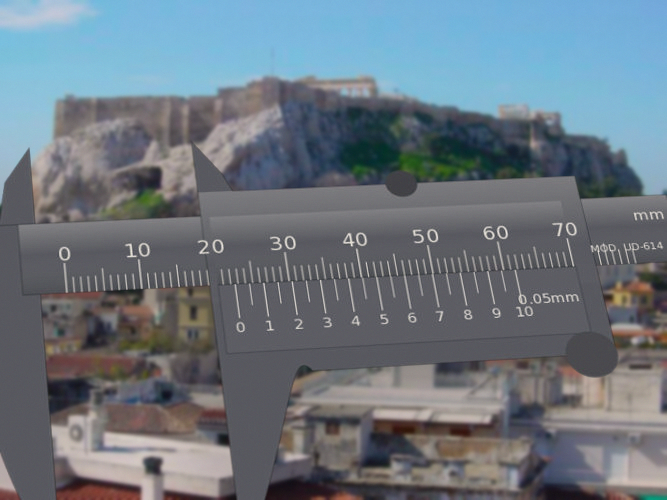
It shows value=22.6 unit=mm
